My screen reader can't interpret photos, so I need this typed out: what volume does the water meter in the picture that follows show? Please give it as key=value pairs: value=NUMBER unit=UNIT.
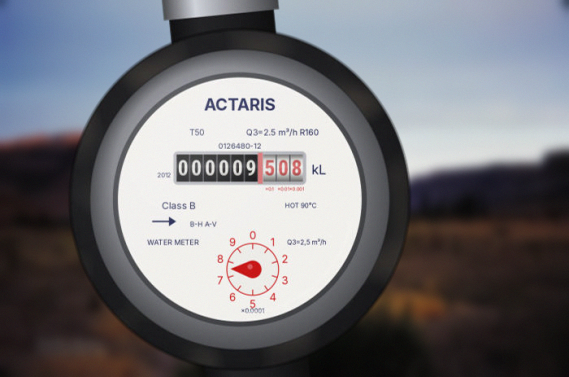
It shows value=9.5087 unit=kL
